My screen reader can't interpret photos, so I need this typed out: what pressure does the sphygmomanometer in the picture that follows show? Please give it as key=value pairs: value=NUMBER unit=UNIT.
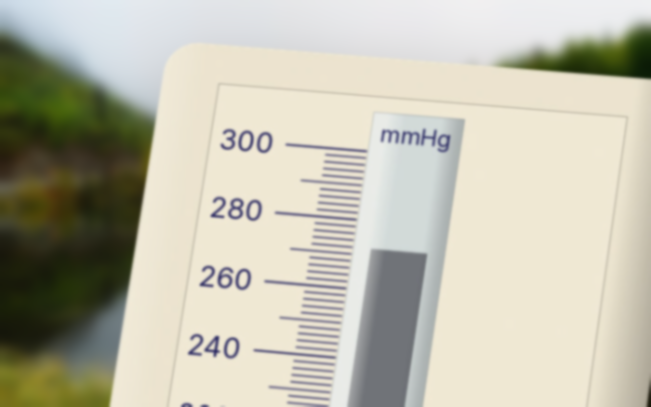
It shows value=272 unit=mmHg
